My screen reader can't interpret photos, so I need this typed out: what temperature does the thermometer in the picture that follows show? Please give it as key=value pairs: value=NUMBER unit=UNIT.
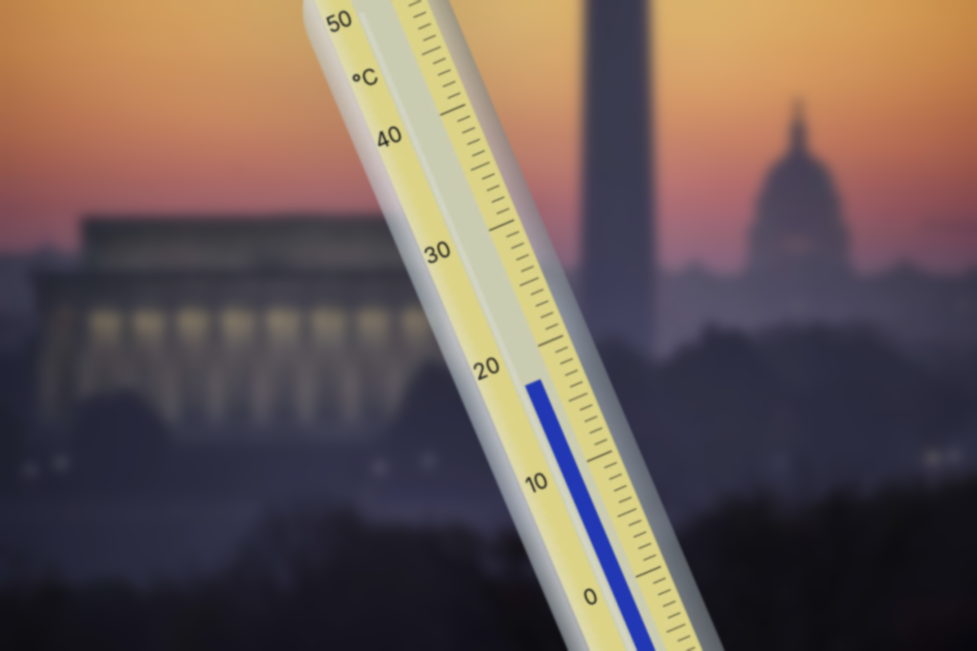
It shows value=17.5 unit=°C
